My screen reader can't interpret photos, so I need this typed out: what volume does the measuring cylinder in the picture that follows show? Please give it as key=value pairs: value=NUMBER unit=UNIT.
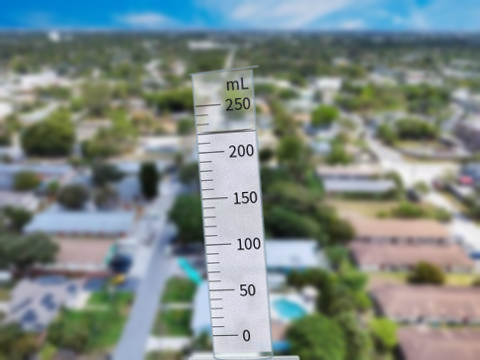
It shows value=220 unit=mL
